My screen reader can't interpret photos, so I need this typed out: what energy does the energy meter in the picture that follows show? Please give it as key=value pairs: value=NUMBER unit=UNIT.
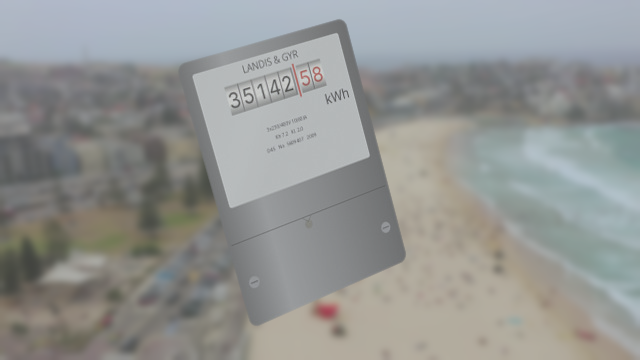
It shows value=35142.58 unit=kWh
